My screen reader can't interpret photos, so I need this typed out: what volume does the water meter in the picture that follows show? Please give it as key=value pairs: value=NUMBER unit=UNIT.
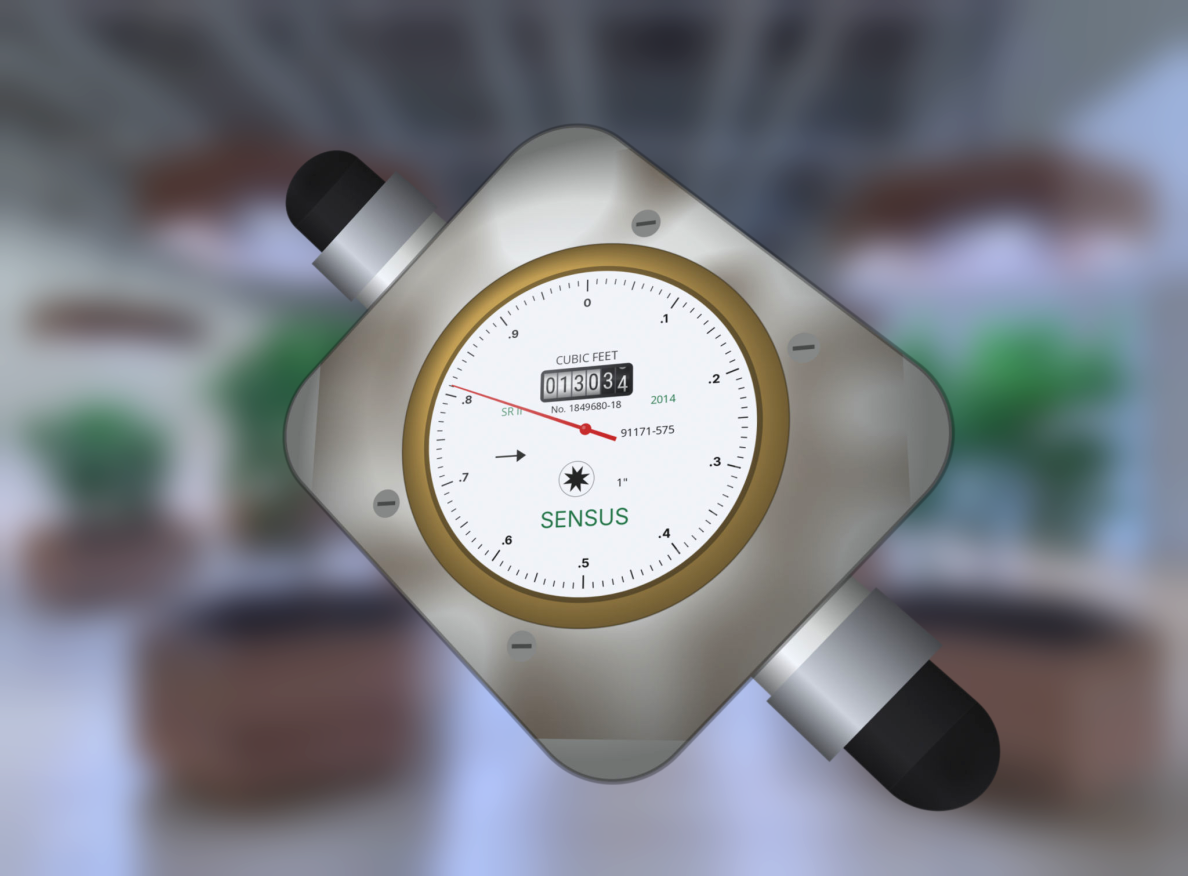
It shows value=13033.81 unit=ft³
